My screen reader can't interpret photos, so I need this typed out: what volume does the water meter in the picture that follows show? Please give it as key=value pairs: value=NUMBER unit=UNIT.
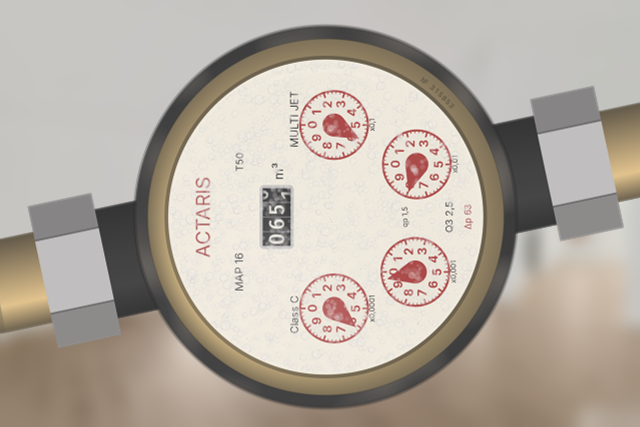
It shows value=650.5796 unit=m³
